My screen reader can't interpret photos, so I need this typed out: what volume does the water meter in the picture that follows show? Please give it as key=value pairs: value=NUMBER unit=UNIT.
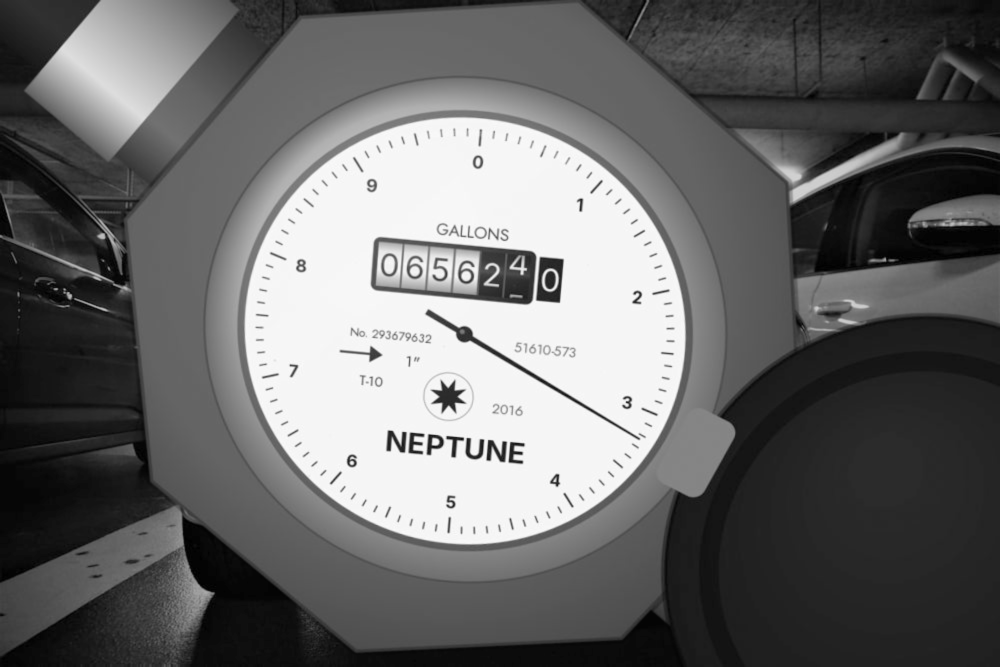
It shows value=656243.2 unit=gal
